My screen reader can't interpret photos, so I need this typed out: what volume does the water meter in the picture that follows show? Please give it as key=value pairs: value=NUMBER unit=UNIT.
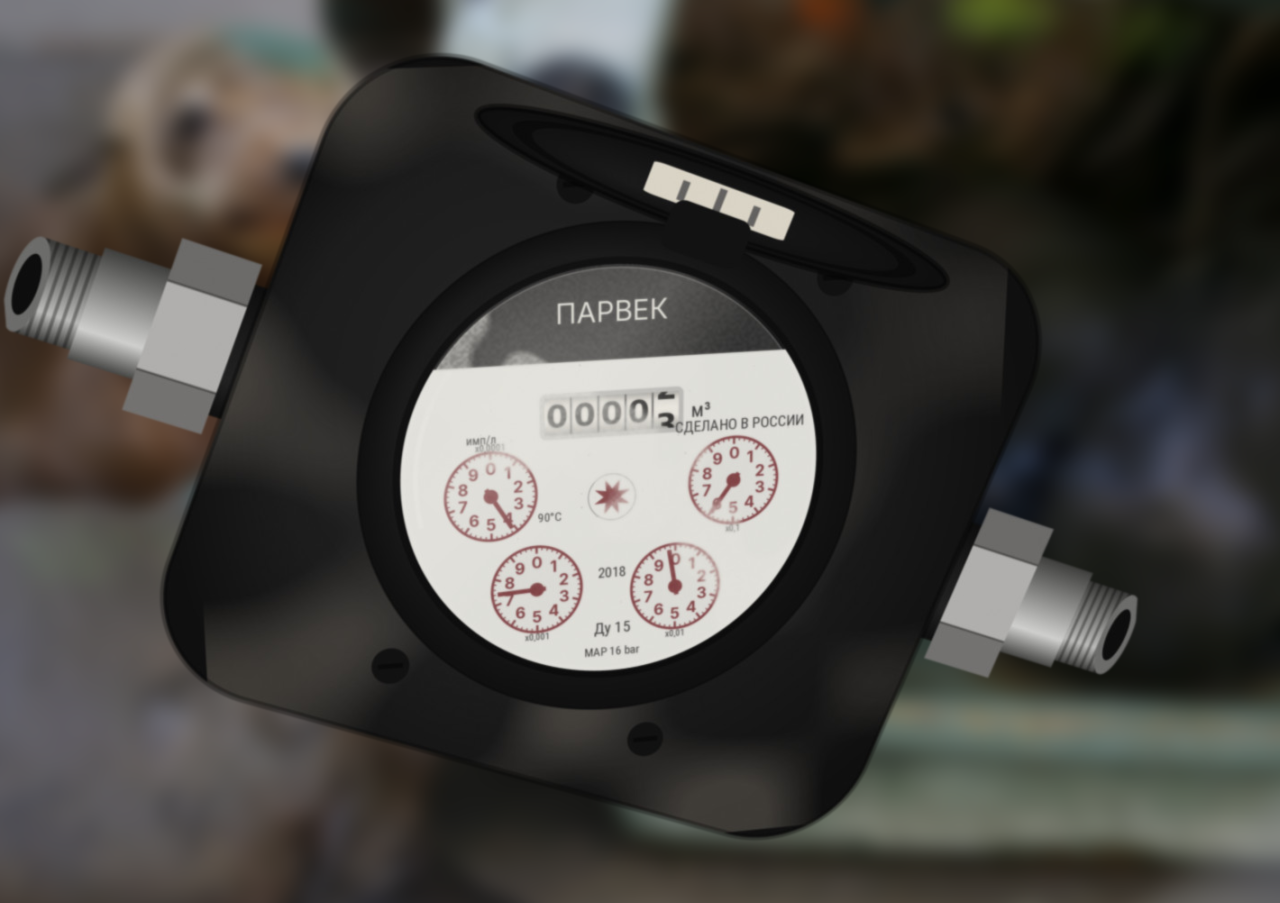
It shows value=2.5974 unit=m³
